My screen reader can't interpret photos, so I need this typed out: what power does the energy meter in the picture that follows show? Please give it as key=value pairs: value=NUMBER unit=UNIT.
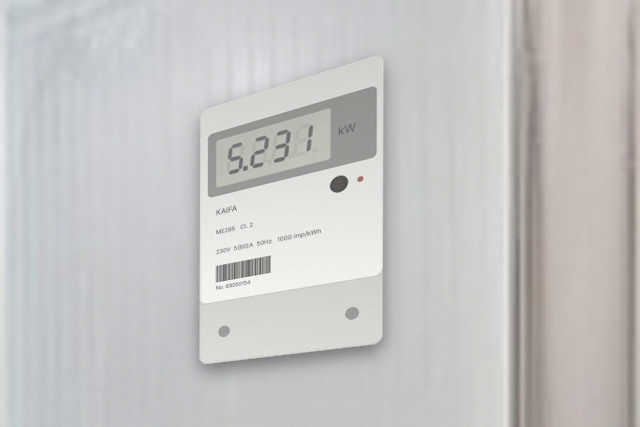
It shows value=5.231 unit=kW
